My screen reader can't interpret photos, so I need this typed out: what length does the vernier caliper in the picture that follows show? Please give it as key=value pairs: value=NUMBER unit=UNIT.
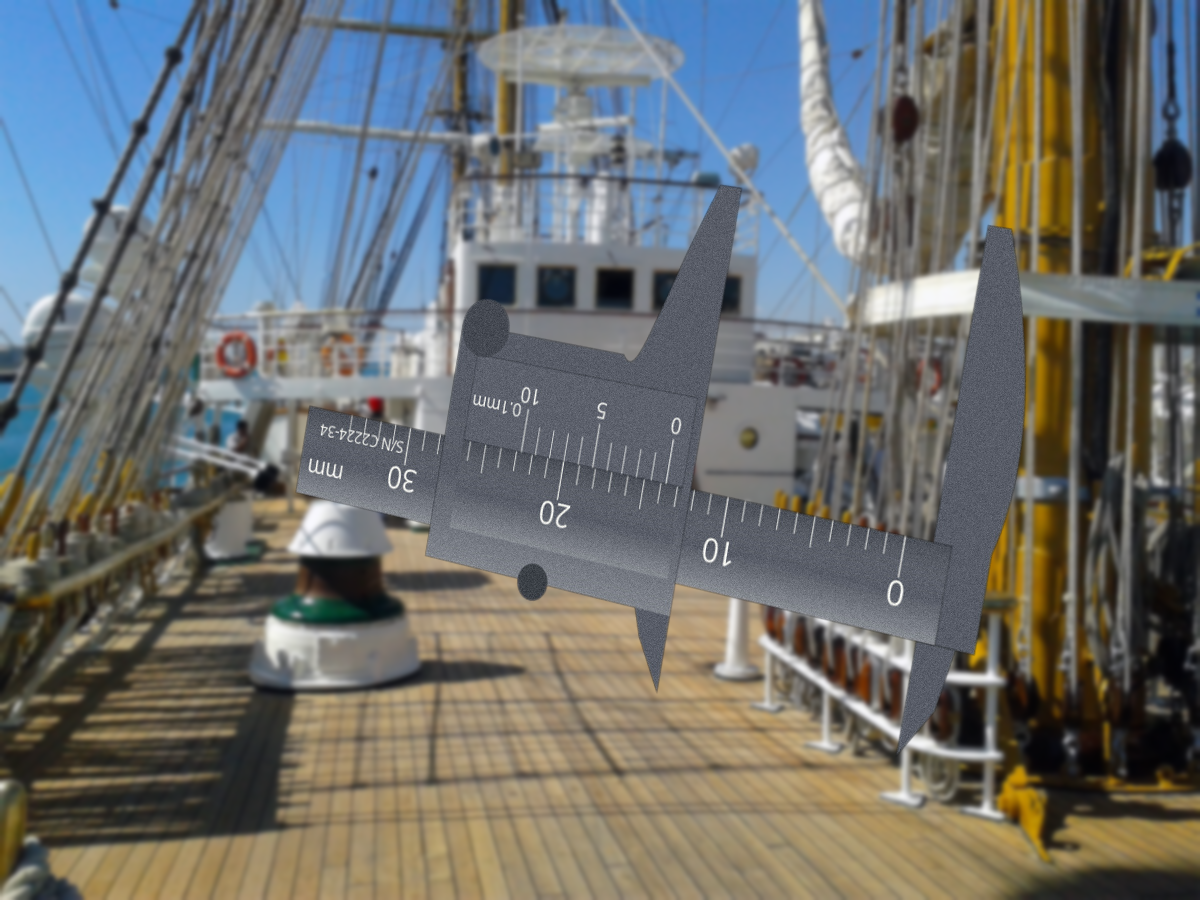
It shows value=13.7 unit=mm
